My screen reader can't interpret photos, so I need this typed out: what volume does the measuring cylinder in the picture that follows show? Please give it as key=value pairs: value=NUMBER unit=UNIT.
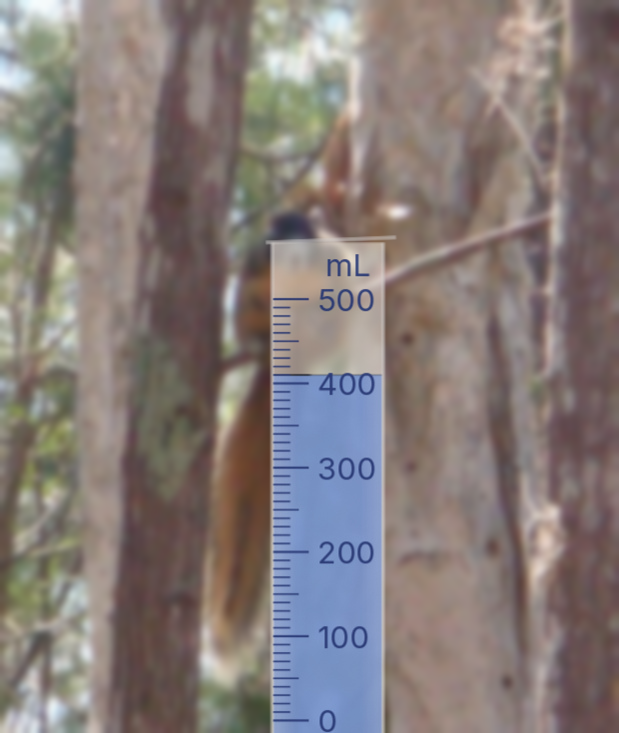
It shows value=410 unit=mL
